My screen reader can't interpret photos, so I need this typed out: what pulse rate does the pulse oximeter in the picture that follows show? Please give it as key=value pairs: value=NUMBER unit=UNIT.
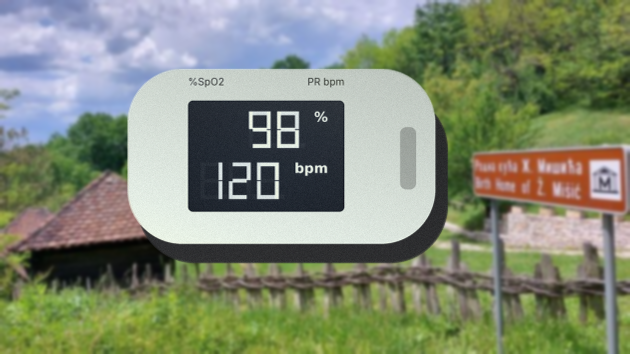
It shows value=120 unit=bpm
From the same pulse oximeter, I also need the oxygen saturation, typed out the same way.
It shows value=98 unit=%
